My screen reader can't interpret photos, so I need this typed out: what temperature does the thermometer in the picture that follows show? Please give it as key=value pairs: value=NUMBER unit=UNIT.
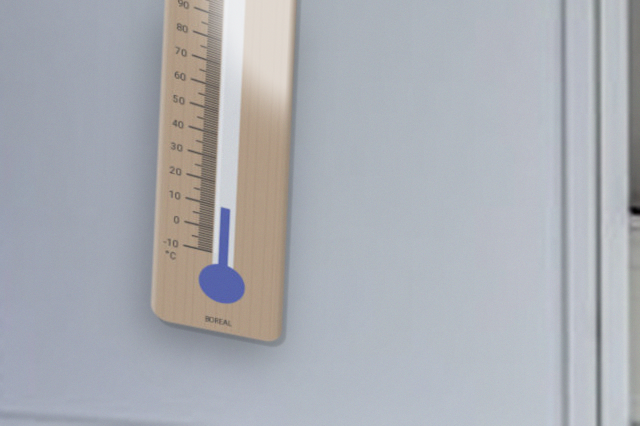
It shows value=10 unit=°C
